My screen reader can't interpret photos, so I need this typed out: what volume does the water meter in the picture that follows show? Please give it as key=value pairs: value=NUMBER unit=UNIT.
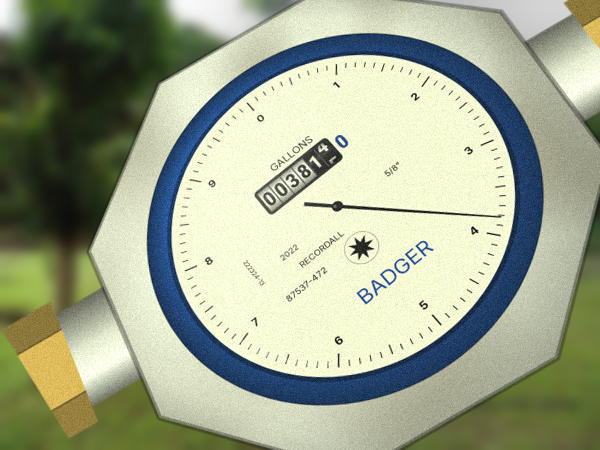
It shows value=38143.8 unit=gal
